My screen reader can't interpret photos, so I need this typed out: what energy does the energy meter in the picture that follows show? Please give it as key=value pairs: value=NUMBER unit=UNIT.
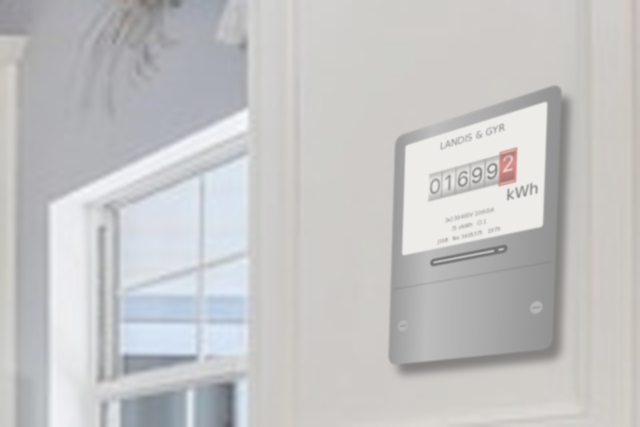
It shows value=1699.2 unit=kWh
